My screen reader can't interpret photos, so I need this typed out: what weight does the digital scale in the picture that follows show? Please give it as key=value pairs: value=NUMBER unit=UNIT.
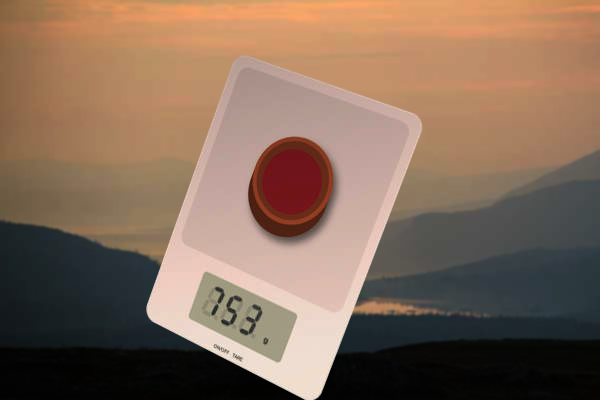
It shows value=753 unit=g
